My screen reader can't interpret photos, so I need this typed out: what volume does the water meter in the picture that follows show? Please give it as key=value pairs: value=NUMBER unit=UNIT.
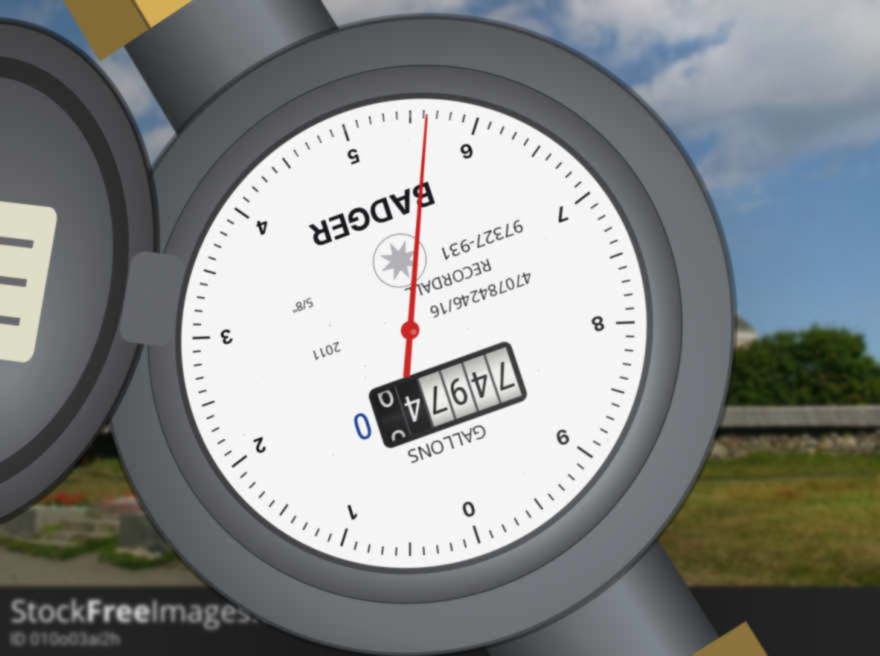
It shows value=7497485.6 unit=gal
